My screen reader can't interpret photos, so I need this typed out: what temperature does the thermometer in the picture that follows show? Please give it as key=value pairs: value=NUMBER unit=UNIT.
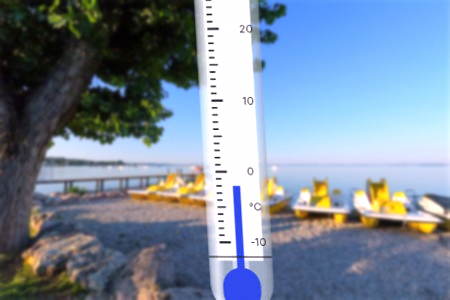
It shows value=-2 unit=°C
